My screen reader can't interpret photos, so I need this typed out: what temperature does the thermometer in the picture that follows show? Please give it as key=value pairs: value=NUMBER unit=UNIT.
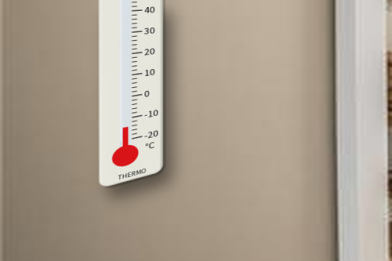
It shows value=-14 unit=°C
